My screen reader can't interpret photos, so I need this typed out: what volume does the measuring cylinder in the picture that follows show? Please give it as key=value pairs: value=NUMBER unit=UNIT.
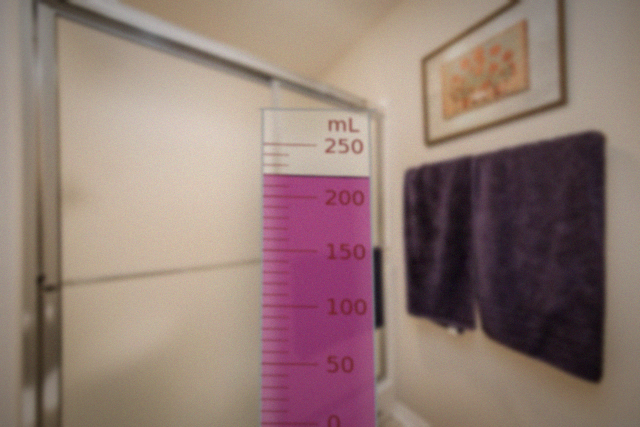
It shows value=220 unit=mL
